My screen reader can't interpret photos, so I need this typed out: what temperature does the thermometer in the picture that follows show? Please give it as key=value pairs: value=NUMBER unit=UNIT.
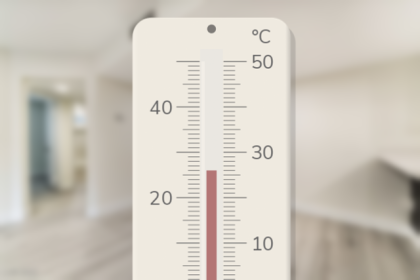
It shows value=26 unit=°C
